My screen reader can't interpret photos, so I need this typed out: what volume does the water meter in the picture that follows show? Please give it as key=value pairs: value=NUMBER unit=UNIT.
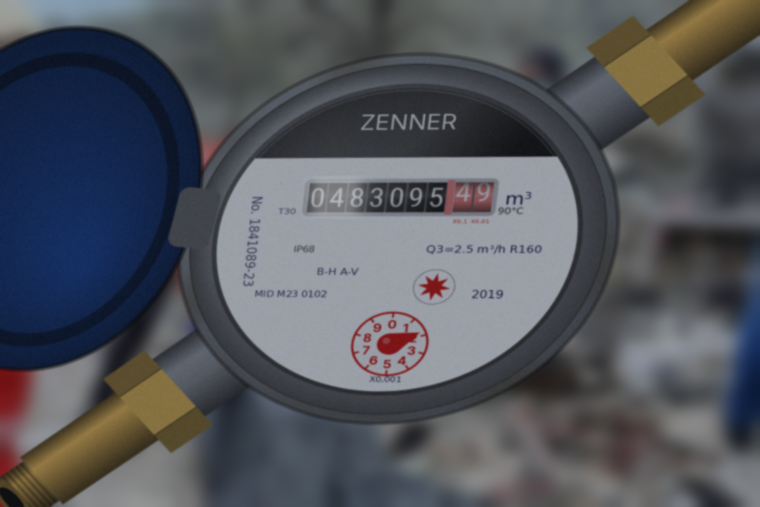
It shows value=483095.491 unit=m³
